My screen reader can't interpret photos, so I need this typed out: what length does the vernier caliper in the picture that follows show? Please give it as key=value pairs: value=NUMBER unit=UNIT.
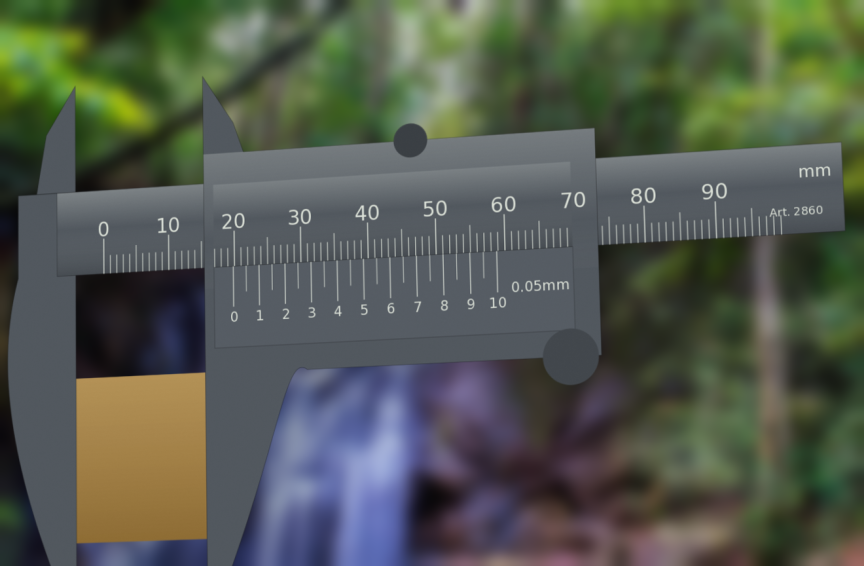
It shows value=19.8 unit=mm
